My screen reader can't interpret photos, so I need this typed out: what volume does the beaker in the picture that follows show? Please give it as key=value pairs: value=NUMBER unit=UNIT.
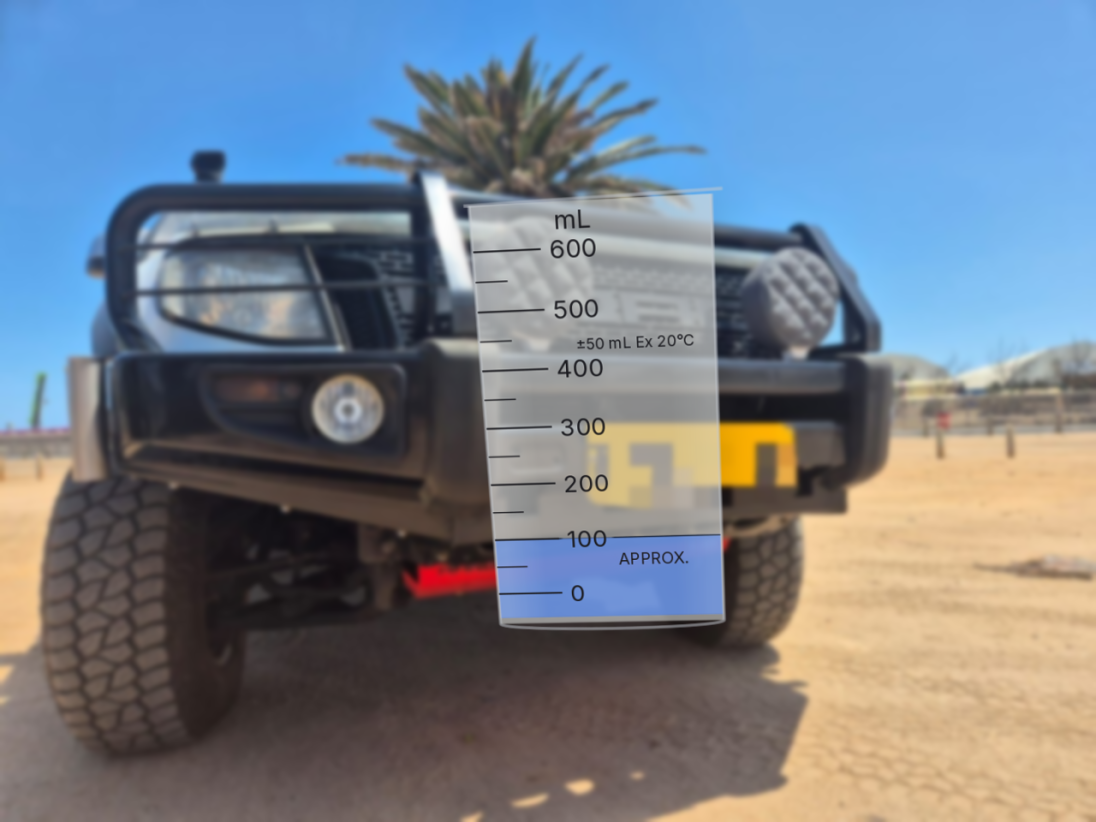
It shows value=100 unit=mL
